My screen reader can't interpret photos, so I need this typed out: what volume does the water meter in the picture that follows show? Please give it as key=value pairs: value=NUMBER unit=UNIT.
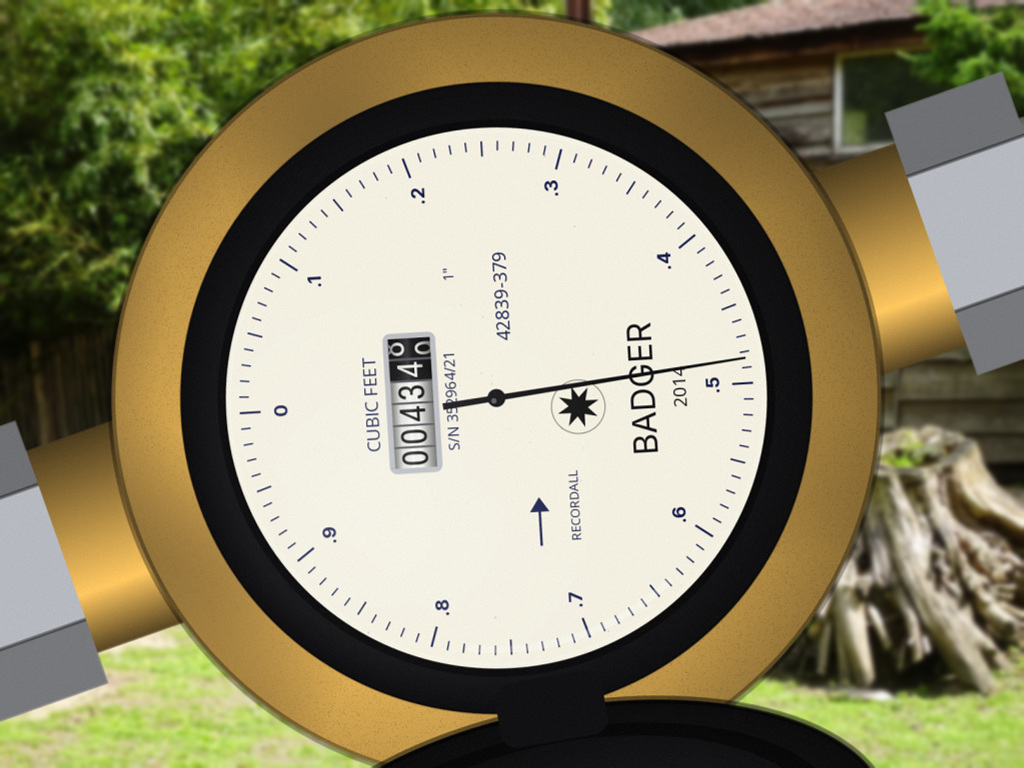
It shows value=4348.48 unit=ft³
